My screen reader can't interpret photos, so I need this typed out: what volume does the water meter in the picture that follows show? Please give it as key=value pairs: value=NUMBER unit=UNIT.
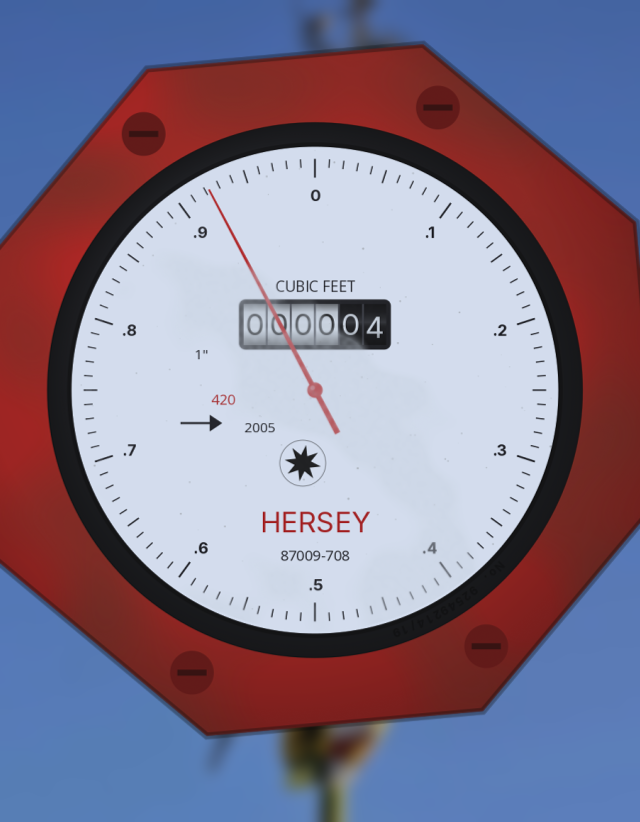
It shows value=3.92 unit=ft³
